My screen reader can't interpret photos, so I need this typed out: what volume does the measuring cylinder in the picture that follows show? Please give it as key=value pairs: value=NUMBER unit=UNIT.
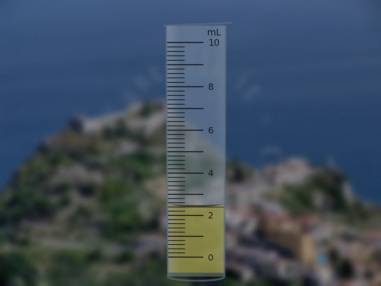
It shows value=2.4 unit=mL
